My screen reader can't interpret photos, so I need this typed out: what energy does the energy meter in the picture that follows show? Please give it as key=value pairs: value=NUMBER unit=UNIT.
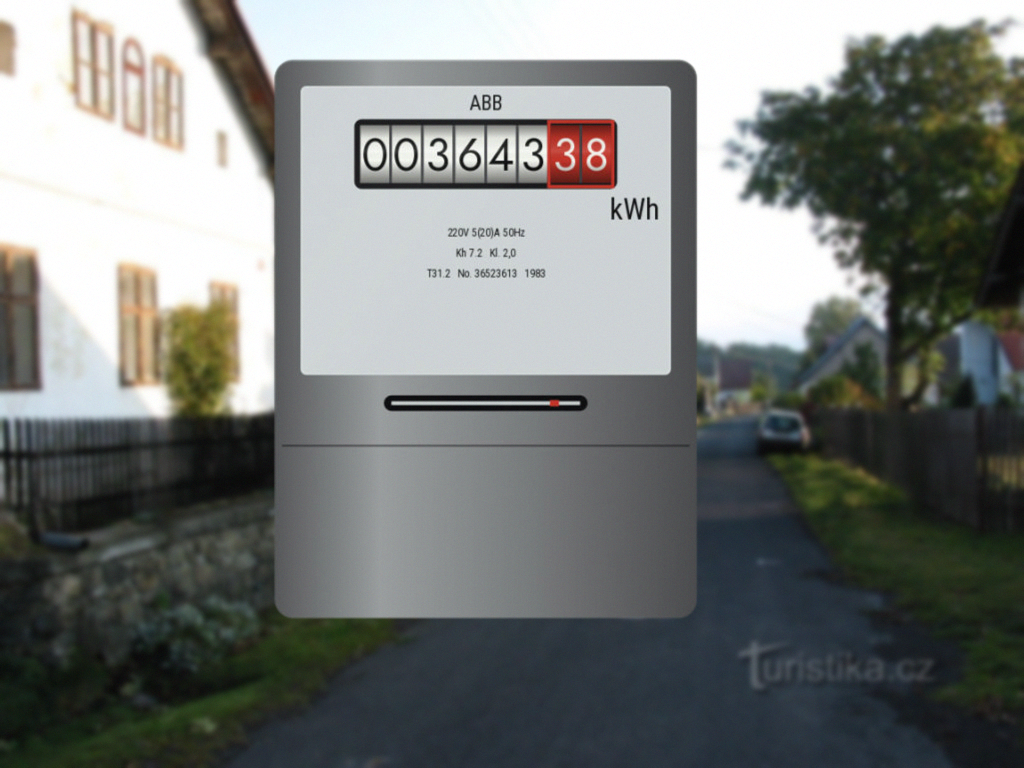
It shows value=3643.38 unit=kWh
